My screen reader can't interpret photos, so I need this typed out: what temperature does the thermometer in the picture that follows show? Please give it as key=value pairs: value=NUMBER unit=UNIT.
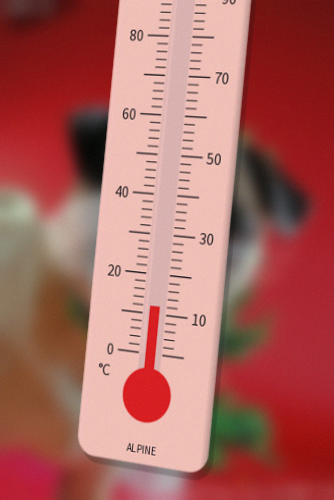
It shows value=12 unit=°C
